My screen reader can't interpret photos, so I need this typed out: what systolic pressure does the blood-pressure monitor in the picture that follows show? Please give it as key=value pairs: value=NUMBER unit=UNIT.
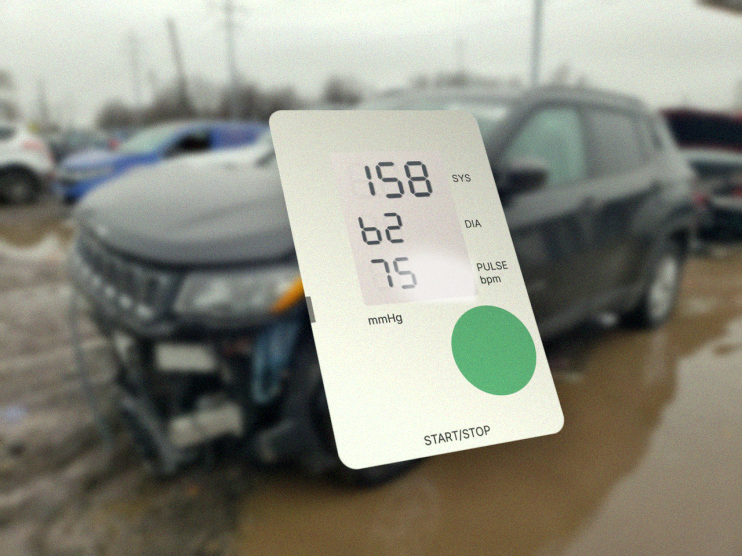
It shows value=158 unit=mmHg
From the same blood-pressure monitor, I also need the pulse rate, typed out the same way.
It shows value=75 unit=bpm
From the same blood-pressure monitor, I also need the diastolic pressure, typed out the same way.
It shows value=62 unit=mmHg
